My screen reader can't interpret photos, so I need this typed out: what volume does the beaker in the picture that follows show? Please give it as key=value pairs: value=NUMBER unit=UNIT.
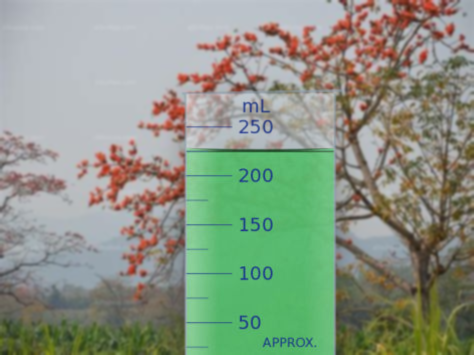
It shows value=225 unit=mL
